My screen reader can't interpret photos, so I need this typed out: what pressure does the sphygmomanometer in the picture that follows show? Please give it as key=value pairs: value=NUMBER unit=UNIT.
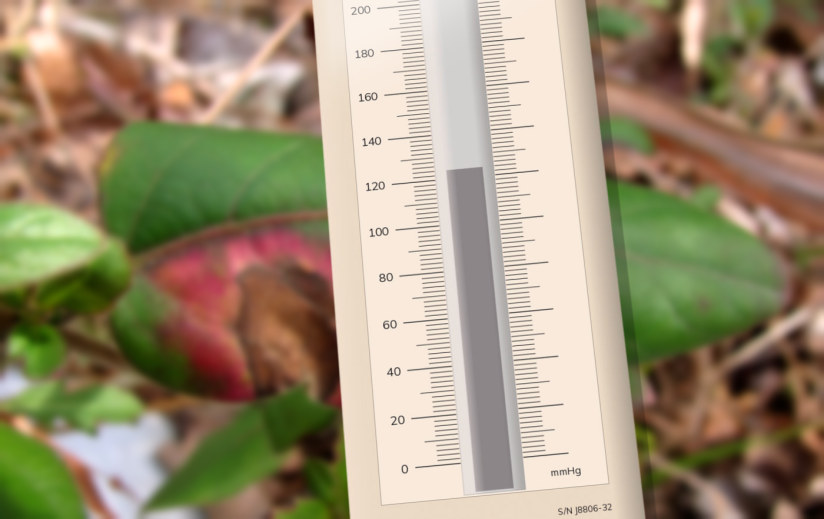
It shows value=124 unit=mmHg
